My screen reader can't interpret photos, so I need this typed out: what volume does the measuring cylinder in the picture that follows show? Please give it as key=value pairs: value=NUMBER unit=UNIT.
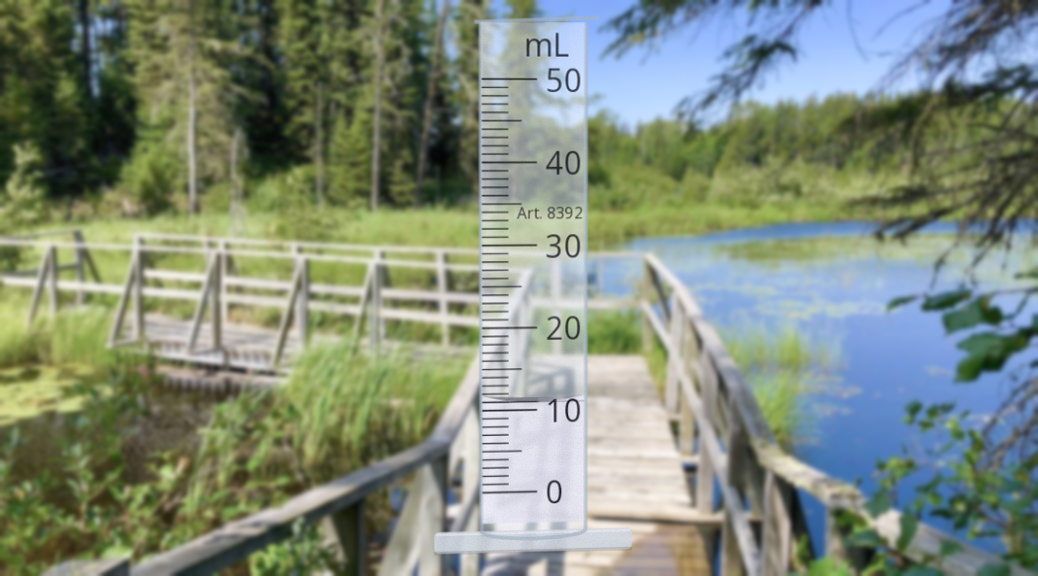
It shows value=11 unit=mL
